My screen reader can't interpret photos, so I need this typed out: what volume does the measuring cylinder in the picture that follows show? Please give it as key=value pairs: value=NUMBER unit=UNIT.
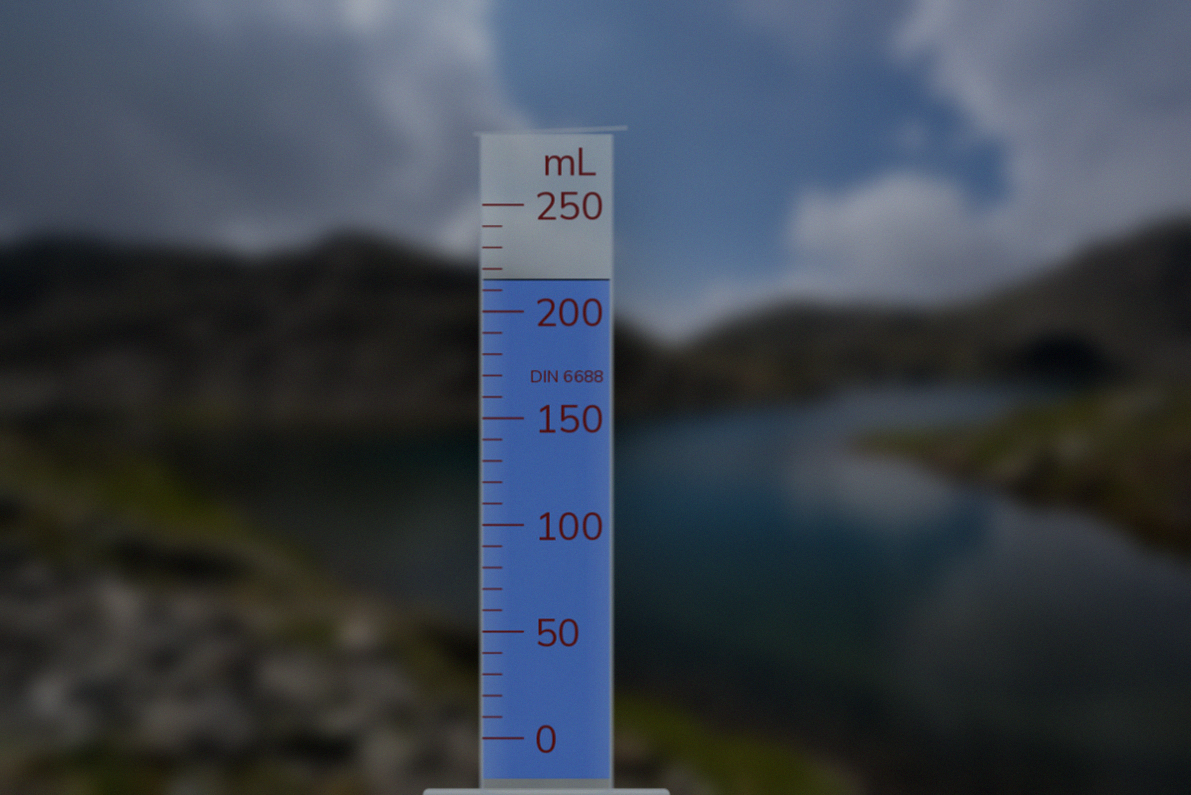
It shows value=215 unit=mL
